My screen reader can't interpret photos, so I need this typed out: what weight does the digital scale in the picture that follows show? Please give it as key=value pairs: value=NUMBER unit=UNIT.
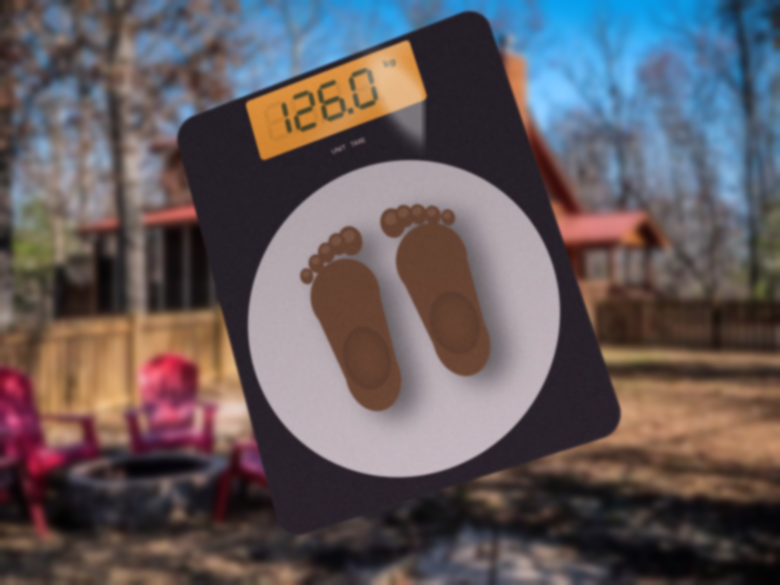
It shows value=126.0 unit=kg
